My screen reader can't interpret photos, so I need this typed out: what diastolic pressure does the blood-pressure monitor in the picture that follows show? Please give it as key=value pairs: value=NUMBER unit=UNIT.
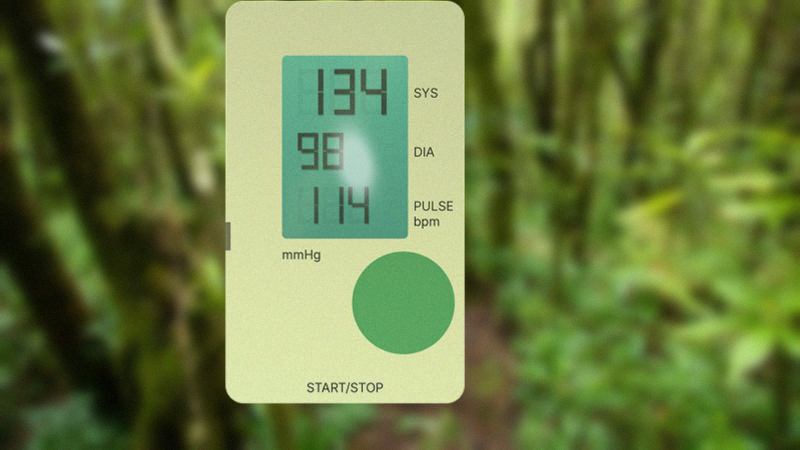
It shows value=98 unit=mmHg
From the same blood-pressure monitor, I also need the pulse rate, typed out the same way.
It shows value=114 unit=bpm
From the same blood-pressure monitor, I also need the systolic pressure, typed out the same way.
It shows value=134 unit=mmHg
